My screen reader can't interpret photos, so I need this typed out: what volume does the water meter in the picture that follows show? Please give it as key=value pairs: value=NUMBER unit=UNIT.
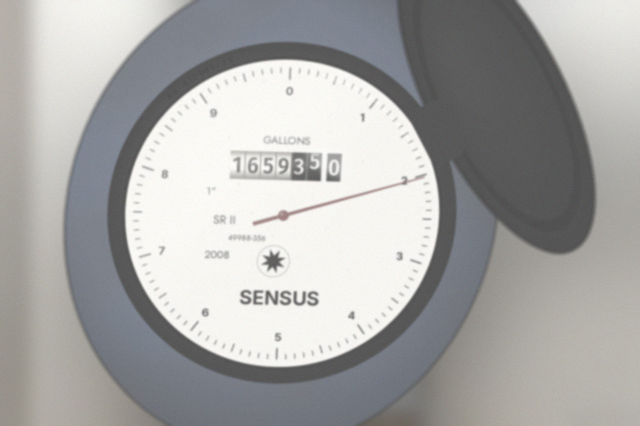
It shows value=1659352.0 unit=gal
